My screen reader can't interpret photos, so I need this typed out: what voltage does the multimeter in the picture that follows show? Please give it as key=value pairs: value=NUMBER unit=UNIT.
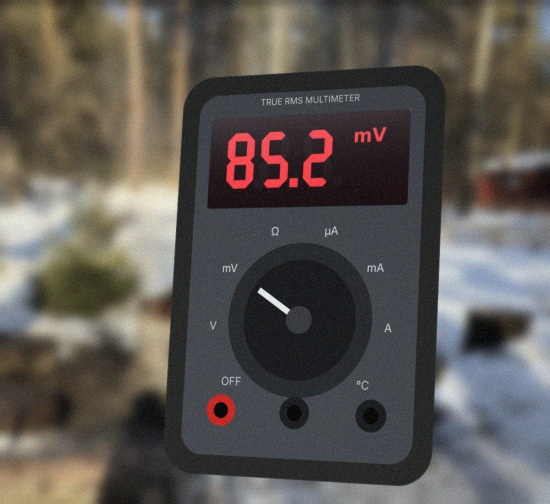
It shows value=85.2 unit=mV
